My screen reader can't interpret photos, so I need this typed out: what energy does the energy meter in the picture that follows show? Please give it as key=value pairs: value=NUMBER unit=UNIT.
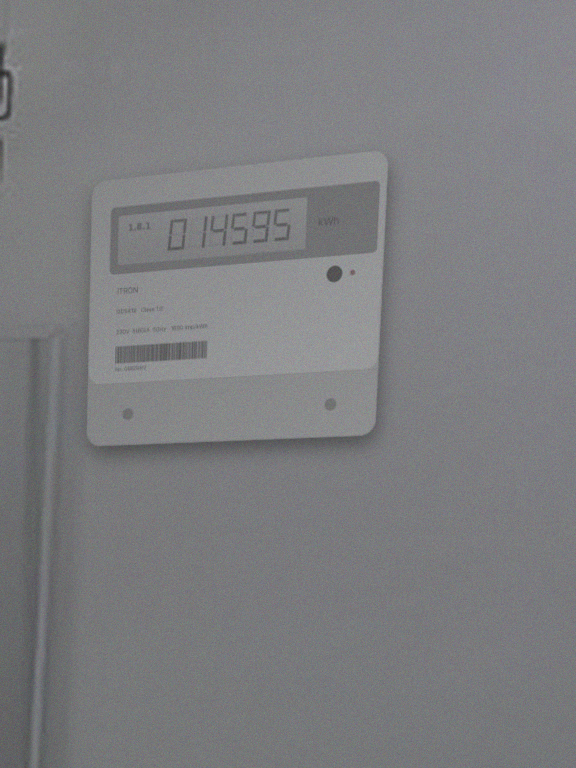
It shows value=14595 unit=kWh
